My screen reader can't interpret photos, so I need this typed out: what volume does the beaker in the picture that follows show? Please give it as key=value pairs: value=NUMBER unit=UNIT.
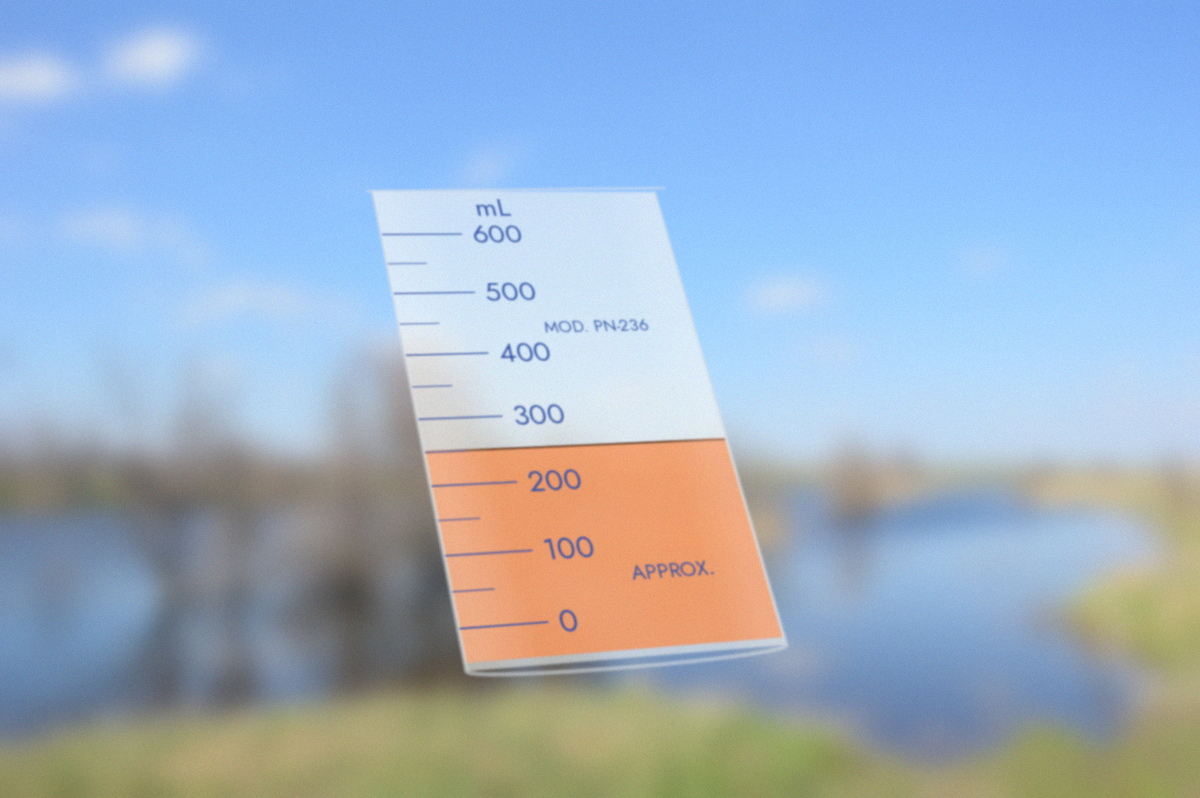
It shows value=250 unit=mL
